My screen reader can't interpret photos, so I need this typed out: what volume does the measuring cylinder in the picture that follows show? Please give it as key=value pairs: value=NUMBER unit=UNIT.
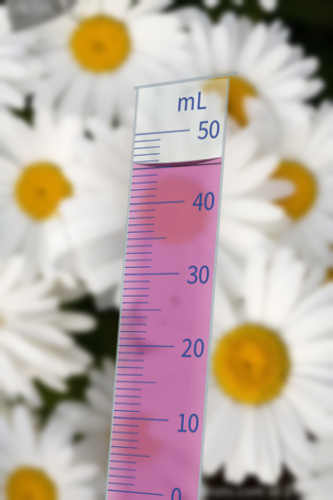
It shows value=45 unit=mL
